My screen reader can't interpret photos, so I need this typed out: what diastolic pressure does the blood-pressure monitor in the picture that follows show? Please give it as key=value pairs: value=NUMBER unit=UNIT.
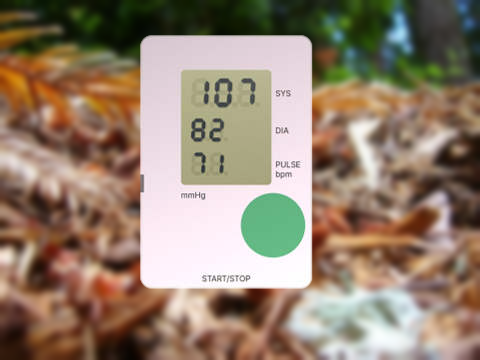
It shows value=82 unit=mmHg
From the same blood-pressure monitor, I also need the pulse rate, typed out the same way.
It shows value=71 unit=bpm
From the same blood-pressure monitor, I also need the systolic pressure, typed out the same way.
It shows value=107 unit=mmHg
